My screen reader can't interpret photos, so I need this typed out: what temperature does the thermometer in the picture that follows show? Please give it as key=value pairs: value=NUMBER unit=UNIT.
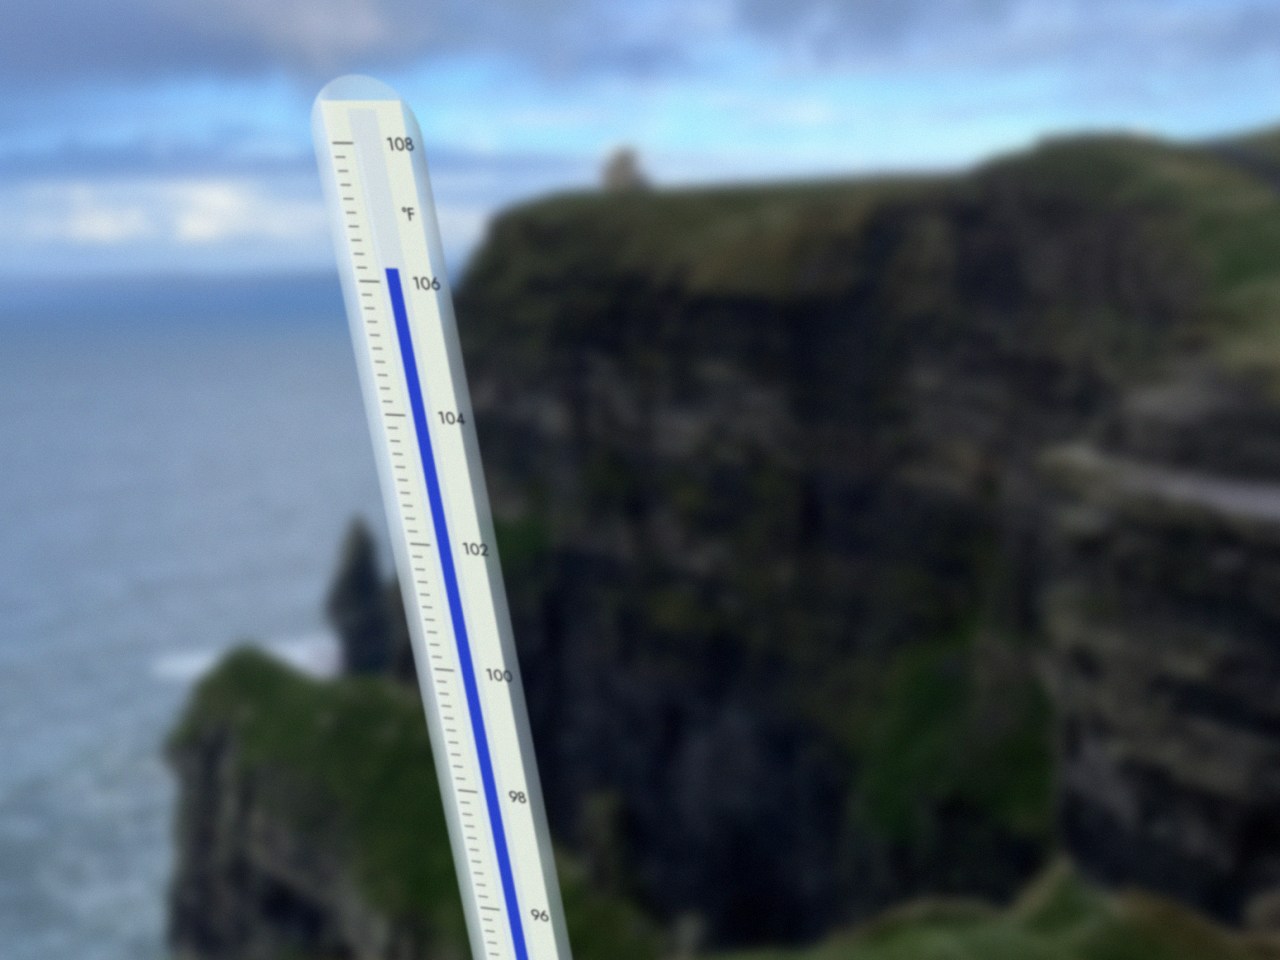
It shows value=106.2 unit=°F
